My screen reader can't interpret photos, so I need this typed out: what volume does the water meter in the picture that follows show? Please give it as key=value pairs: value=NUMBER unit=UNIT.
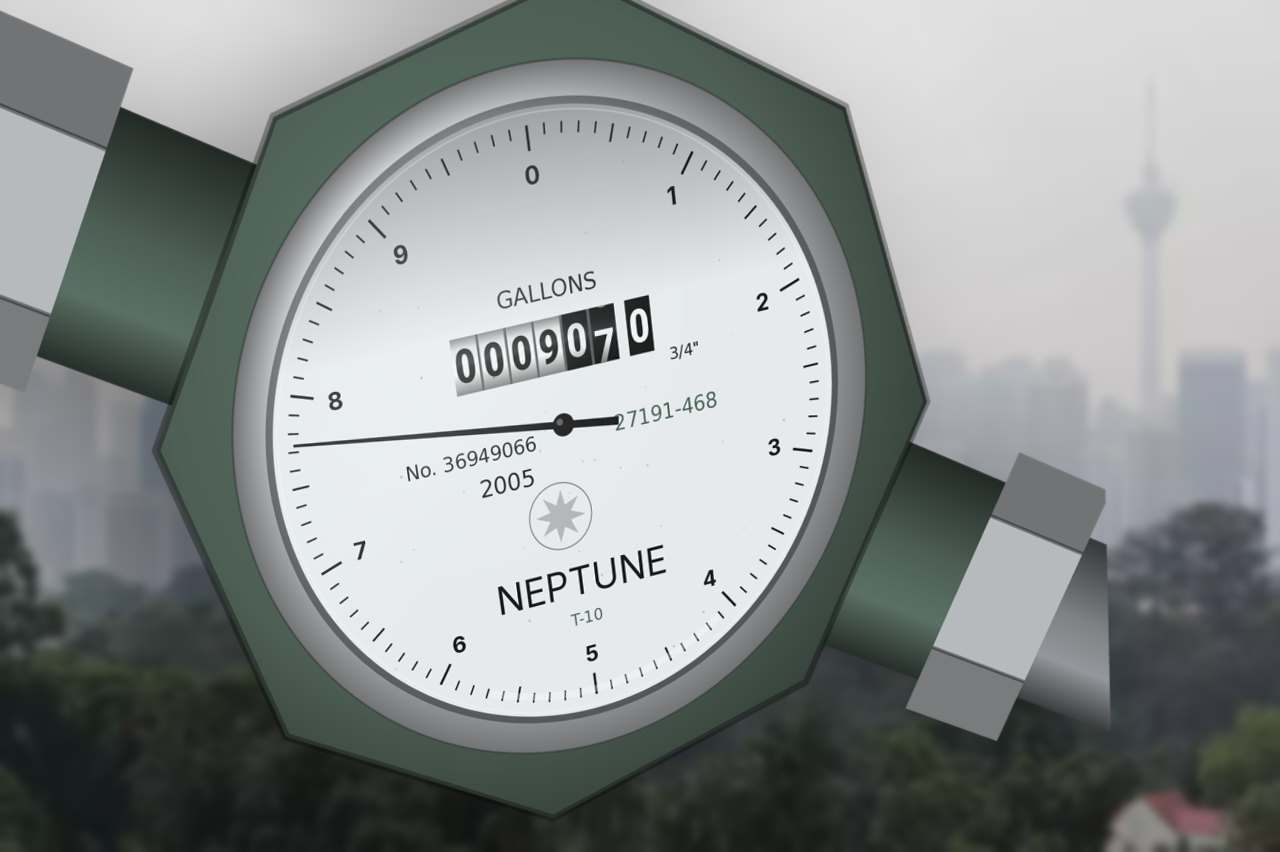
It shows value=9067.7 unit=gal
